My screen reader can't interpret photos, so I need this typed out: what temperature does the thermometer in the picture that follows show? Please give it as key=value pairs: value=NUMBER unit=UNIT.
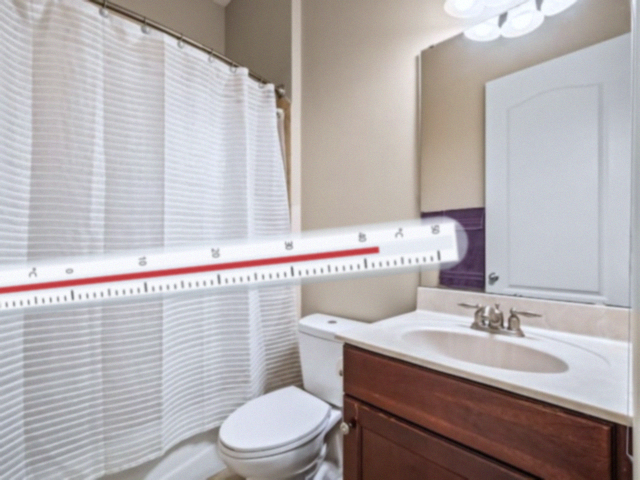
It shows value=42 unit=°C
